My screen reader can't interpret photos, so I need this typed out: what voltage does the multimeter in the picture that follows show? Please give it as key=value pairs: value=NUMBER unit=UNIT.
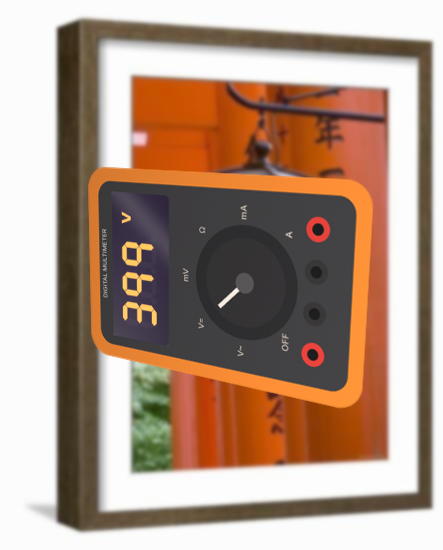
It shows value=399 unit=V
